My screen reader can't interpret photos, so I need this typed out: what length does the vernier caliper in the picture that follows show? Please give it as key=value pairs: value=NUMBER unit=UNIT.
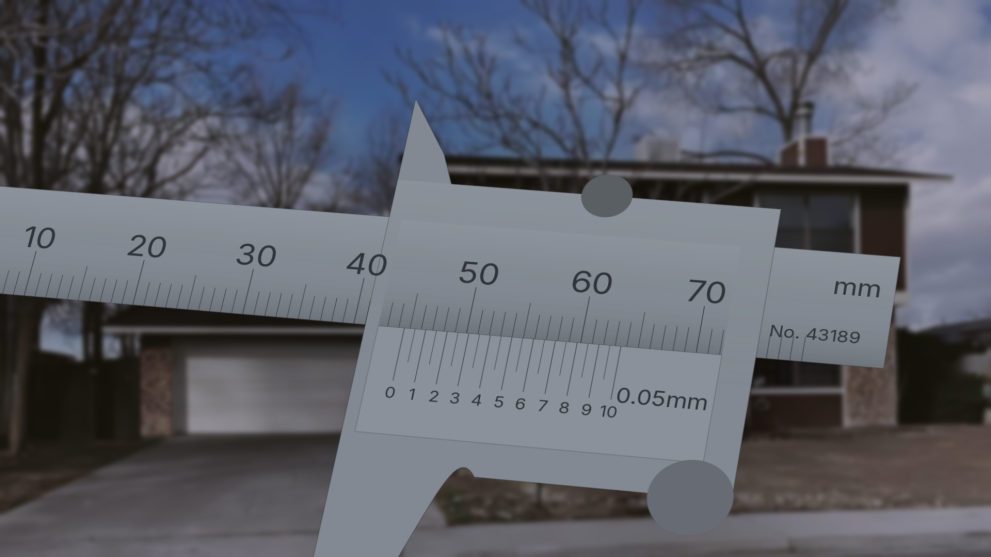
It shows value=44.5 unit=mm
